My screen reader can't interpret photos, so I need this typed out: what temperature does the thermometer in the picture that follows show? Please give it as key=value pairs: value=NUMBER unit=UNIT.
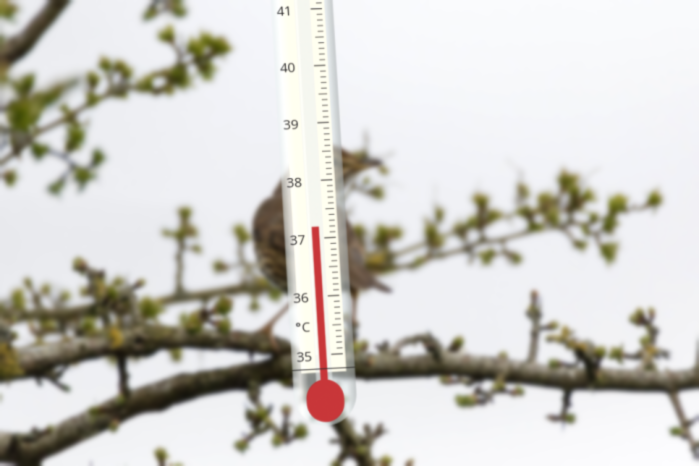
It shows value=37.2 unit=°C
